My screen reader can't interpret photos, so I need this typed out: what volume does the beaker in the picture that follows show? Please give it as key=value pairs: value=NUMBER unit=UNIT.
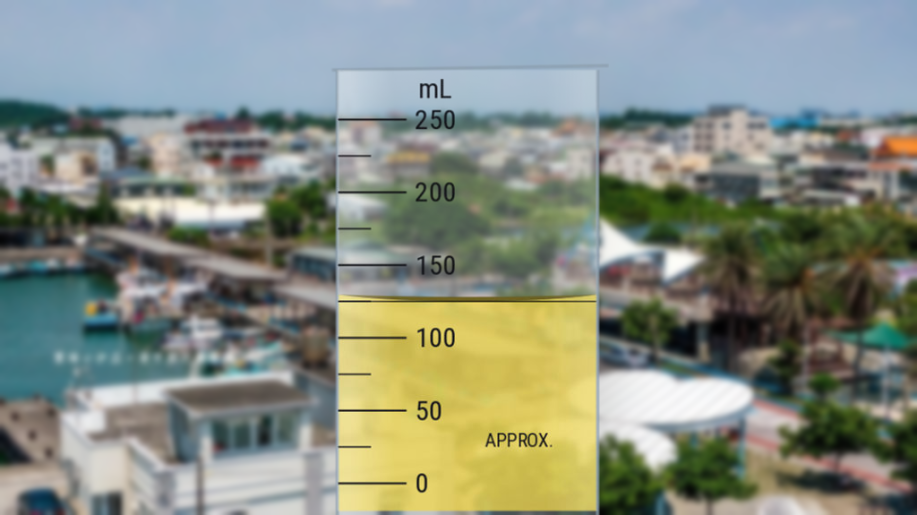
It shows value=125 unit=mL
